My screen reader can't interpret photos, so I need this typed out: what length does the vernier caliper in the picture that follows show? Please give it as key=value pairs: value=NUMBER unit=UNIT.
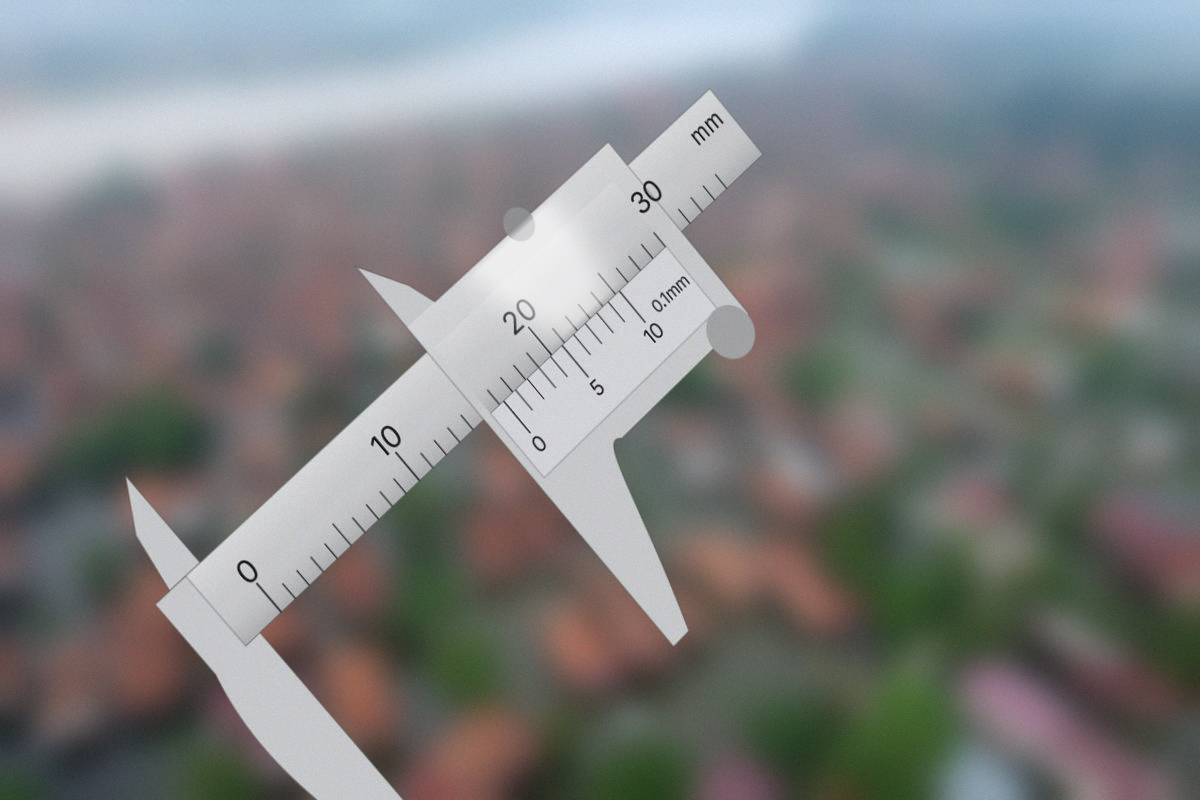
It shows value=16.3 unit=mm
